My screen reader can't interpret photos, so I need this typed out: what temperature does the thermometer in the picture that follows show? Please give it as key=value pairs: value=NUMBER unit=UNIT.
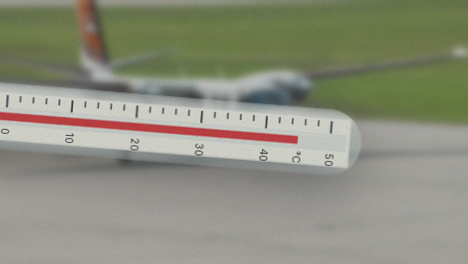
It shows value=45 unit=°C
